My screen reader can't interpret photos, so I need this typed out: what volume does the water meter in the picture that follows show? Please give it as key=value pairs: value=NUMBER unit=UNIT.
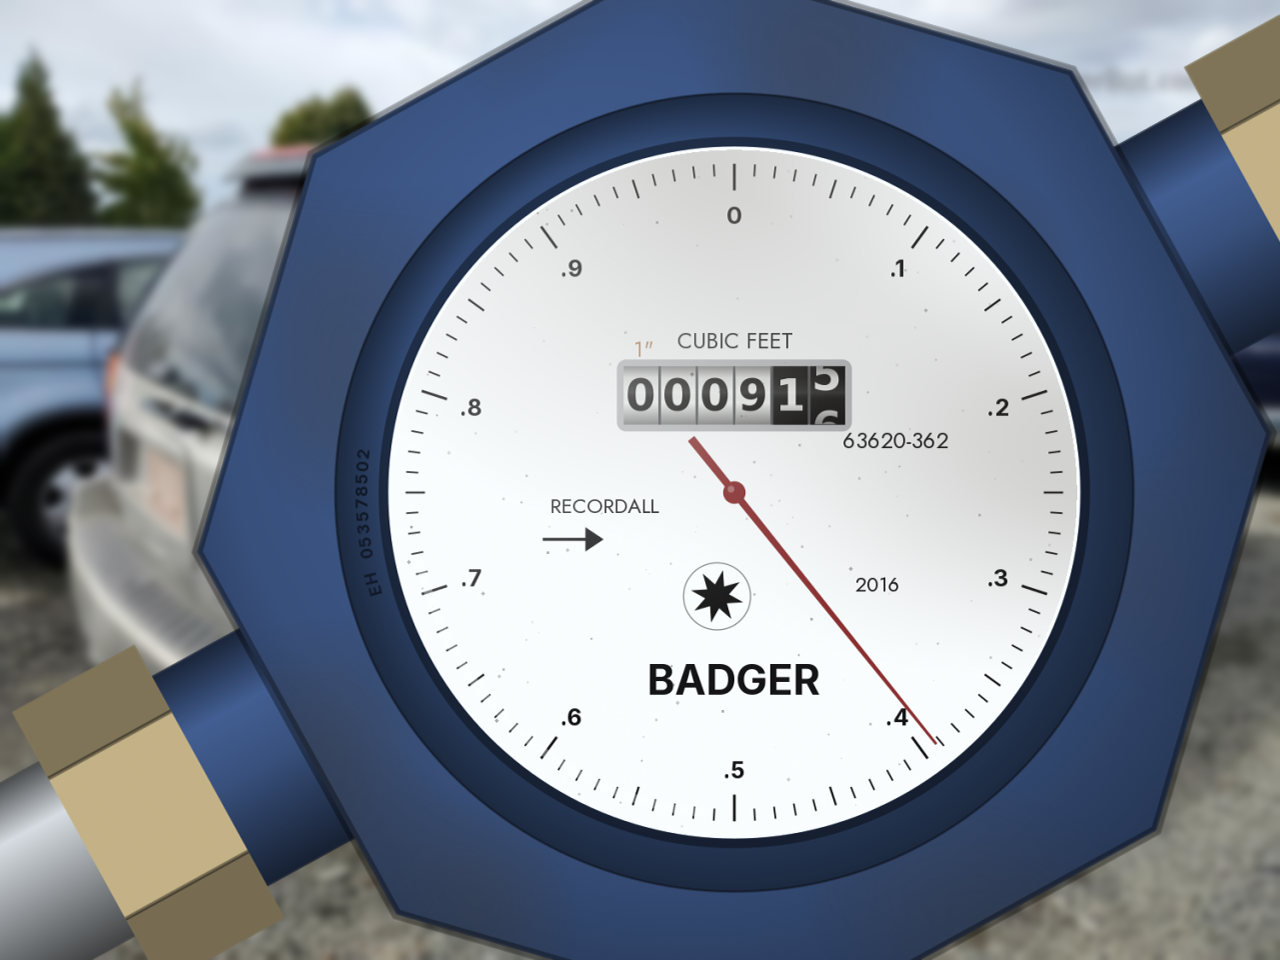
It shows value=915.39 unit=ft³
